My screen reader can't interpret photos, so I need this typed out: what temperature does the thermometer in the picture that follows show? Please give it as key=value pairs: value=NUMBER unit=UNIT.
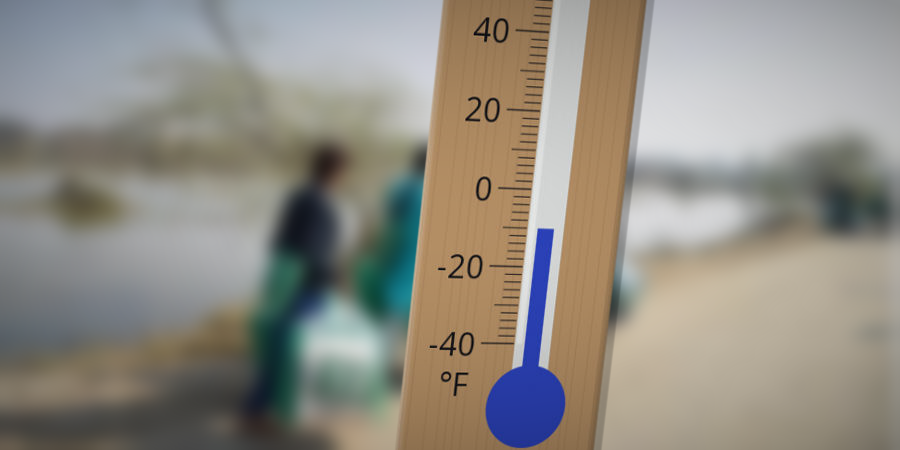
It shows value=-10 unit=°F
